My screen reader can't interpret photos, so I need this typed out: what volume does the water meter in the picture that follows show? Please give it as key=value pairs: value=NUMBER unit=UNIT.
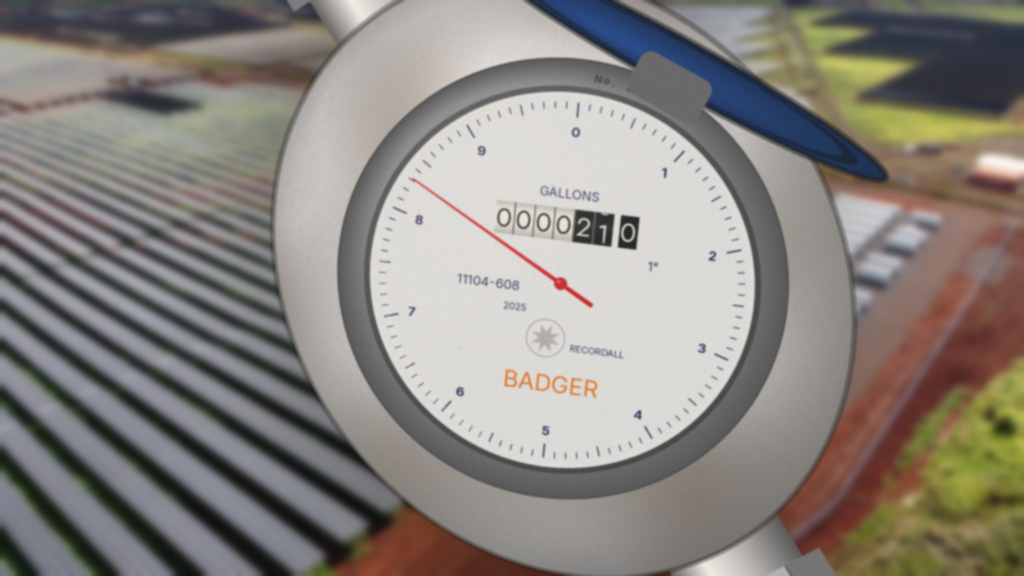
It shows value=208.3 unit=gal
